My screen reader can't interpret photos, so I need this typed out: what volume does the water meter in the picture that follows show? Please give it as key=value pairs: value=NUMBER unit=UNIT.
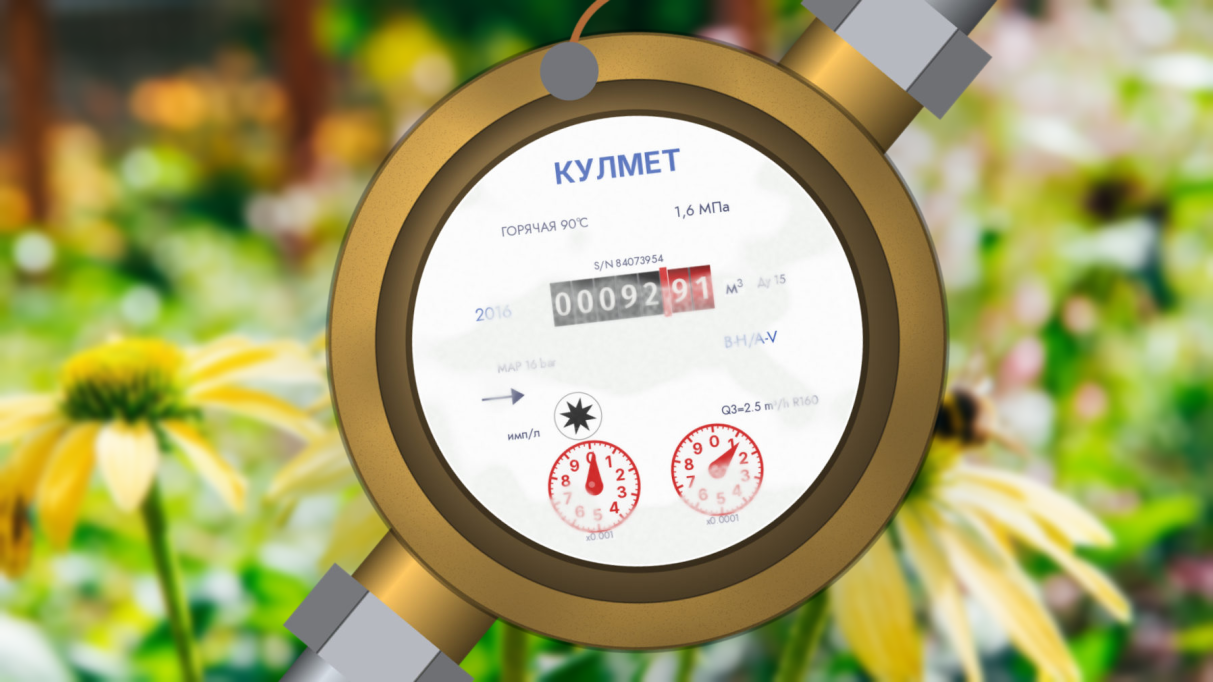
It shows value=92.9101 unit=m³
